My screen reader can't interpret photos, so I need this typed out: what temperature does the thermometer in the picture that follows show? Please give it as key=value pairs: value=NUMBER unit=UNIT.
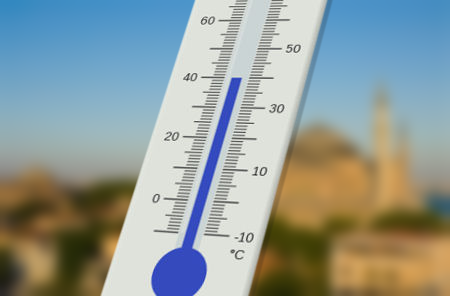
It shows value=40 unit=°C
